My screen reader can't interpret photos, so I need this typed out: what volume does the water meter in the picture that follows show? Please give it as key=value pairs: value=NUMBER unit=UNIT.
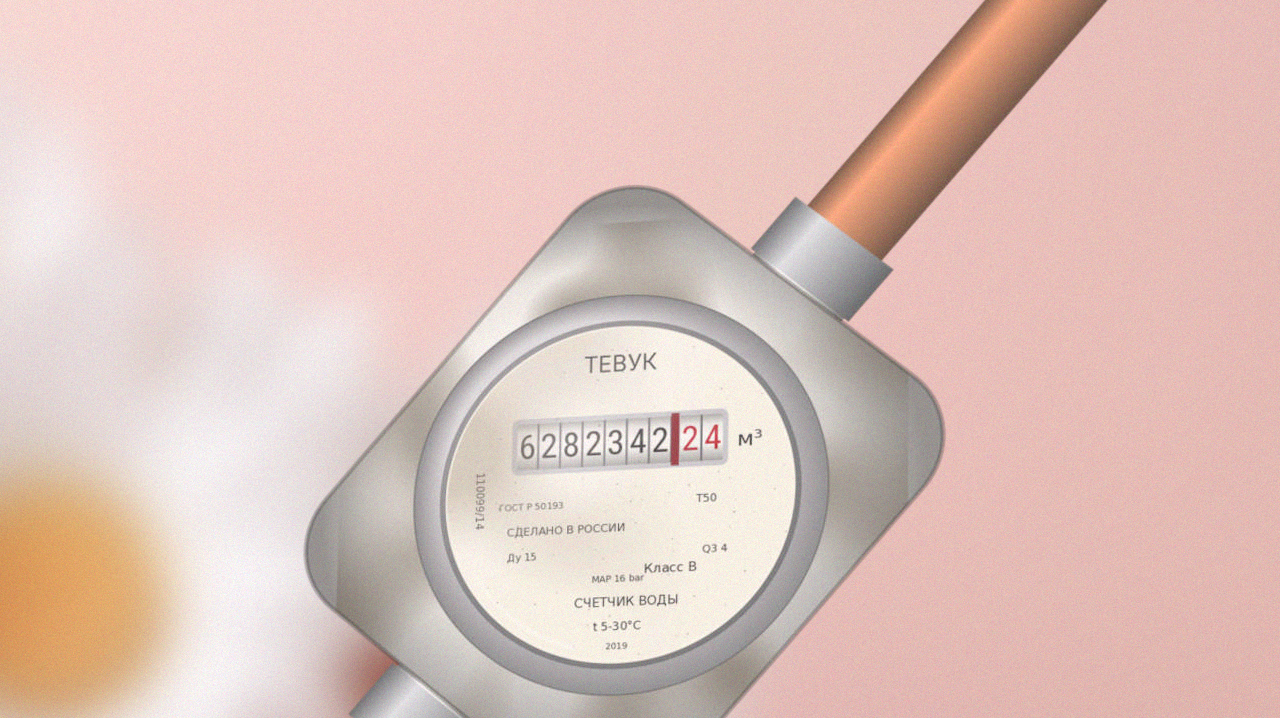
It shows value=6282342.24 unit=m³
